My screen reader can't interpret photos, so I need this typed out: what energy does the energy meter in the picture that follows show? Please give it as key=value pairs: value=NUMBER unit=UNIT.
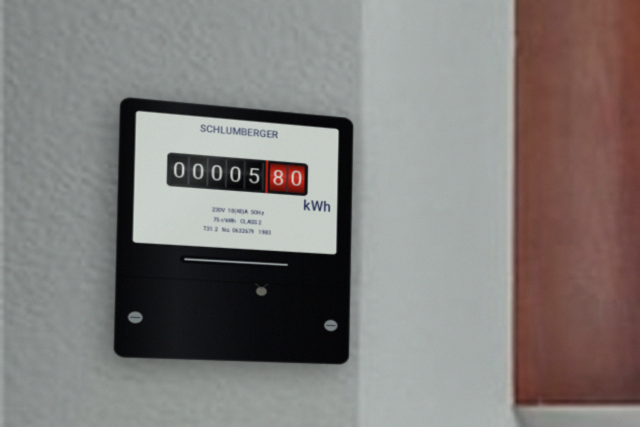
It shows value=5.80 unit=kWh
